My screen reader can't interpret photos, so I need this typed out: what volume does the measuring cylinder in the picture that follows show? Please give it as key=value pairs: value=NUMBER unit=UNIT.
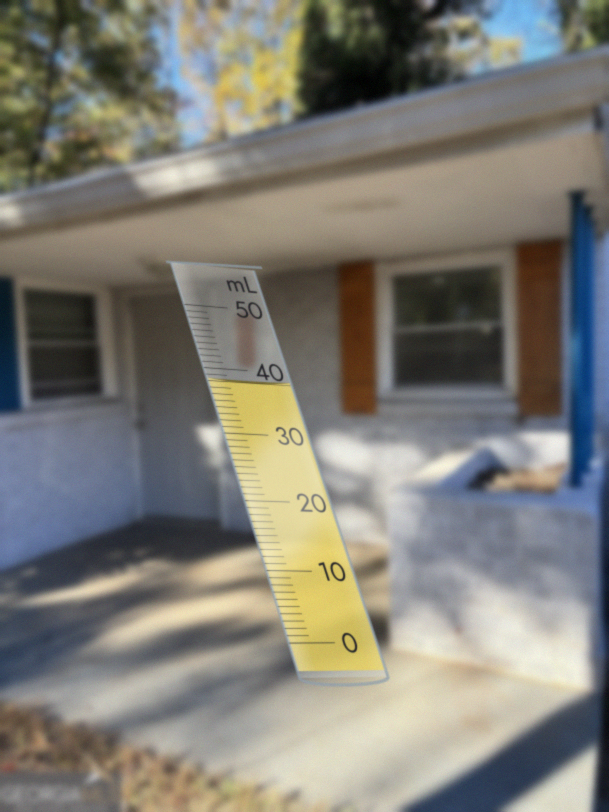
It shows value=38 unit=mL
